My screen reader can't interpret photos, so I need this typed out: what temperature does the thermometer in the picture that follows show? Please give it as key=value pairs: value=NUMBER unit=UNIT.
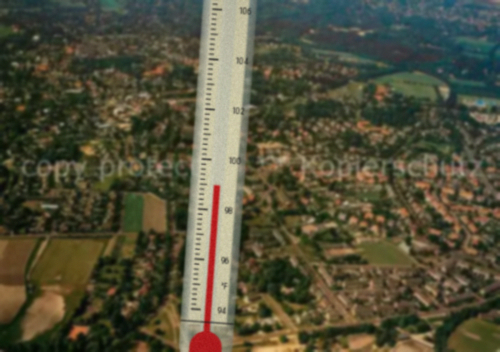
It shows value=99 unit=°F
